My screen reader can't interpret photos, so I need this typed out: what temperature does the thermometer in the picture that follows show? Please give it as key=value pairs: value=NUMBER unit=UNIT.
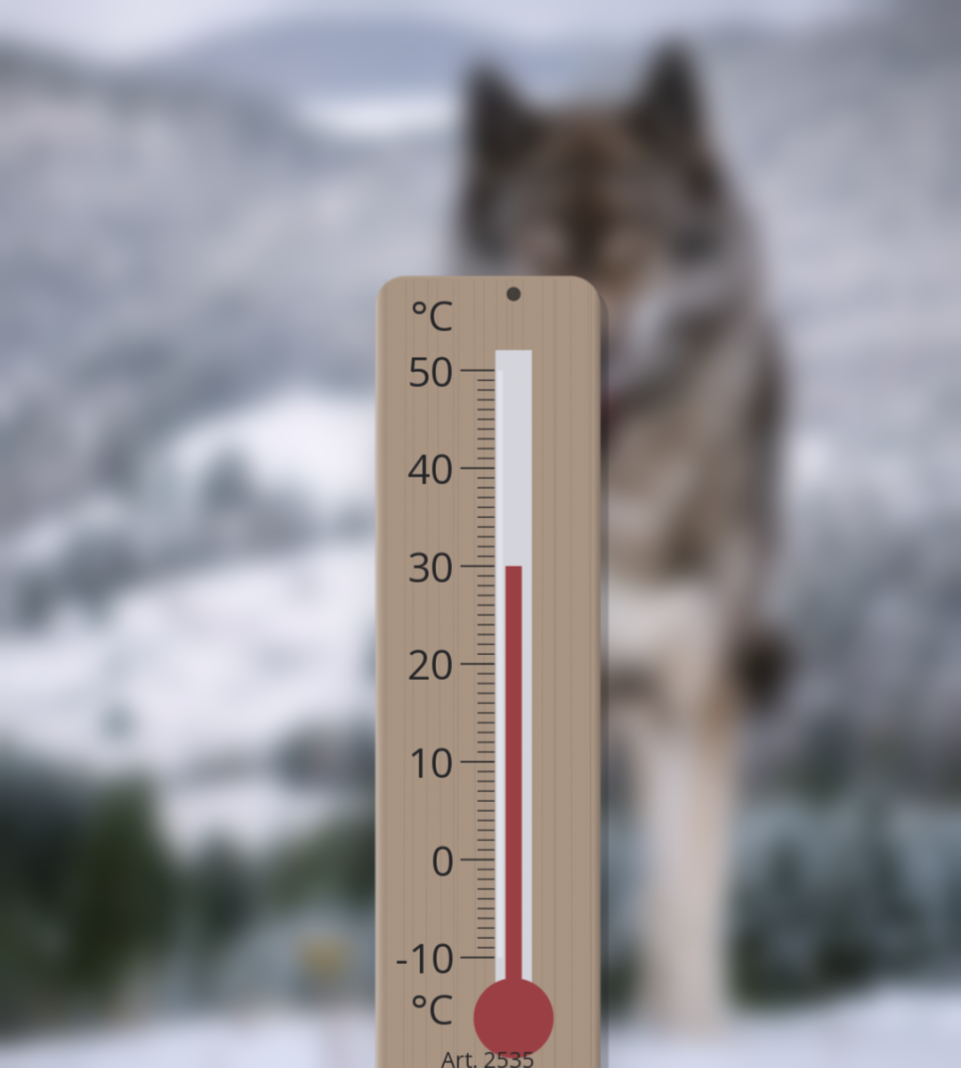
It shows value=30 unit=°C
